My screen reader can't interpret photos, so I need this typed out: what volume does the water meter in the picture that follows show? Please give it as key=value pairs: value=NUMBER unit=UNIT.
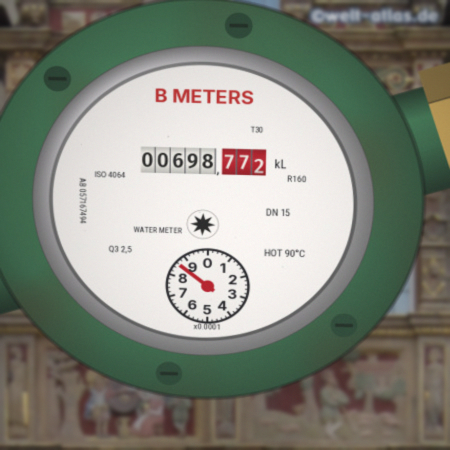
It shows value=698.7718 unit=kL
